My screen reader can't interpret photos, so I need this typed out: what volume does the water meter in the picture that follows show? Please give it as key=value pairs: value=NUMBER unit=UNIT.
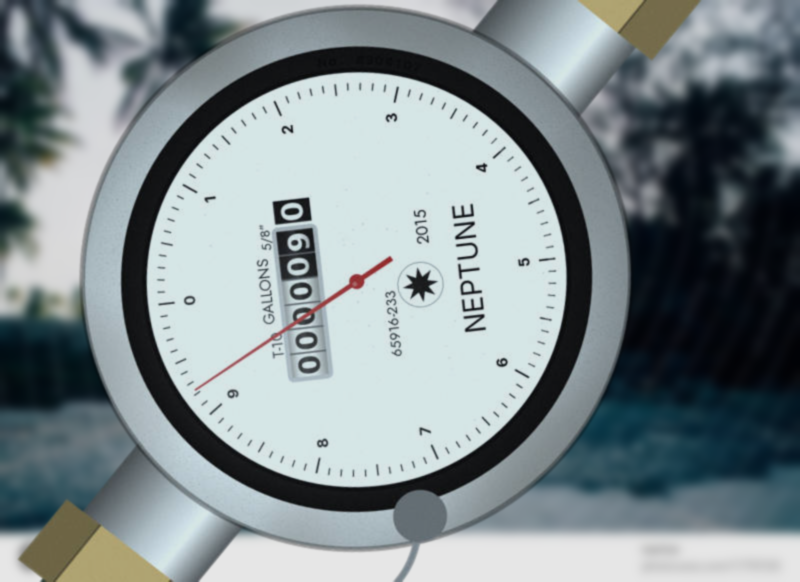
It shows value=89.2 unit=gal
